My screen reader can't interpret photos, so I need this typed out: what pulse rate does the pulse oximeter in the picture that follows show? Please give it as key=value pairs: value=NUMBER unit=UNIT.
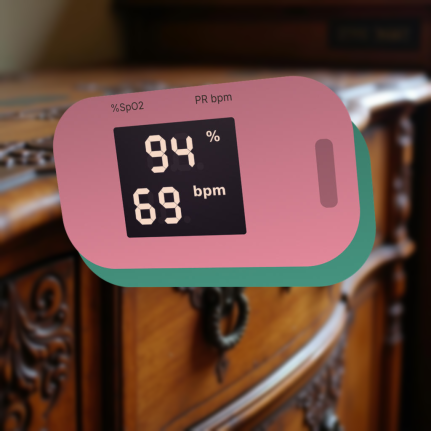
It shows value=69 unit=bpm
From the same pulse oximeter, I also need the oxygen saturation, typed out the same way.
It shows value=94 unit=%
